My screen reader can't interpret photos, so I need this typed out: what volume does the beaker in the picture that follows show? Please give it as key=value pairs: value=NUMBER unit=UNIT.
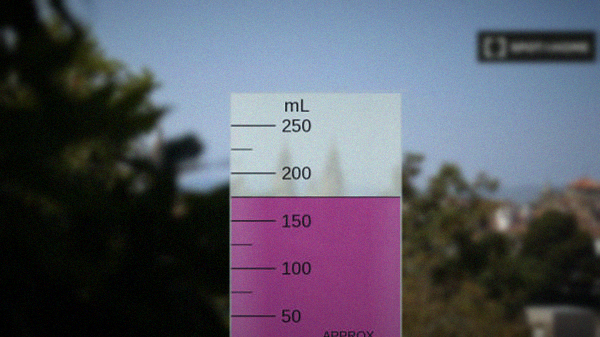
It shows value=175 unit=mL
